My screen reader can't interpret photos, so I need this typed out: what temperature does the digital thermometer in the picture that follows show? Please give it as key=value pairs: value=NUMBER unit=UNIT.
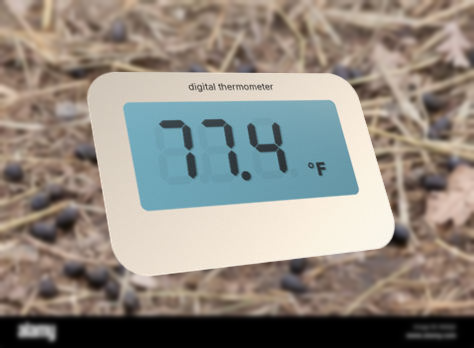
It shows value=77.4 unit=°F
